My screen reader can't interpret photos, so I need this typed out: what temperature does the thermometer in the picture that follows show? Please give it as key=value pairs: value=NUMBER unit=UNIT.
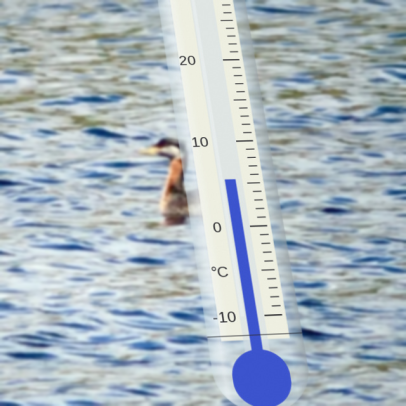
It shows value=5.5 unit=°C
